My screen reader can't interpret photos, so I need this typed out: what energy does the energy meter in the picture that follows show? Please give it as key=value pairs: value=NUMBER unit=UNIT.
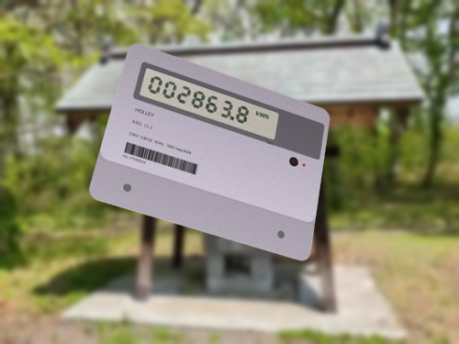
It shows value=2863.8 unit=kWh
